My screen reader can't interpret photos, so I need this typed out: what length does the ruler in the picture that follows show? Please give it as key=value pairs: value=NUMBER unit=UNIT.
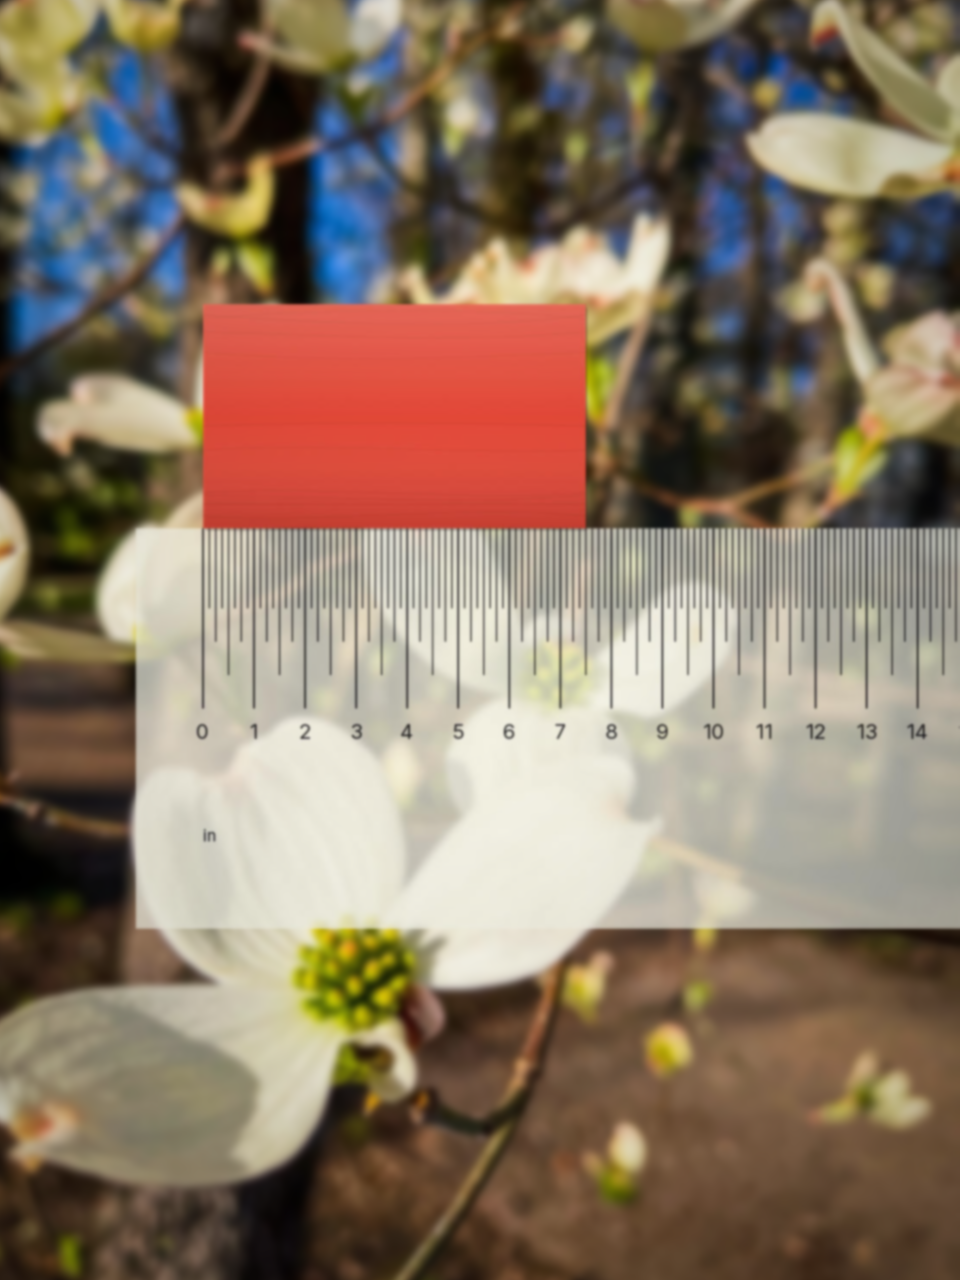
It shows value=7.5 unit=in
